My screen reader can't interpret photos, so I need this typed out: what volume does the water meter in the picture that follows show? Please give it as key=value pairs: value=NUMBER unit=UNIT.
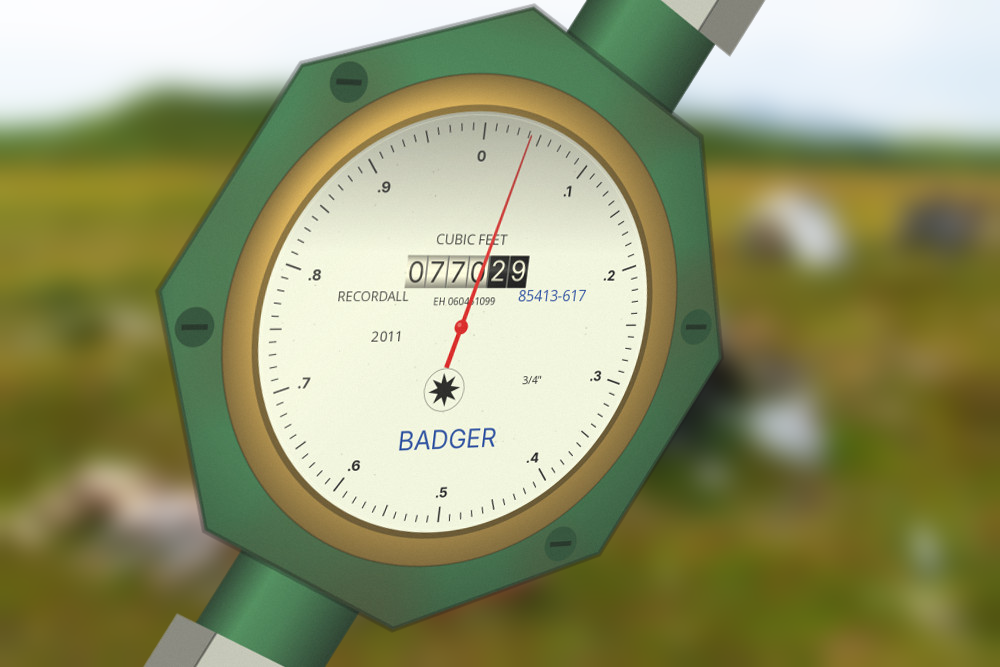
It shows value=77029.04 unit=ft³
